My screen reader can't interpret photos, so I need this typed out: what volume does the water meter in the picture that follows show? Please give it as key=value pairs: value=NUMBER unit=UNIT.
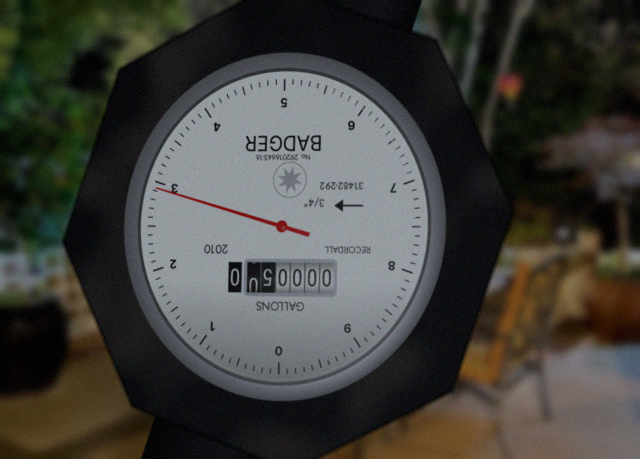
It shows value=502.9 unit=gal
